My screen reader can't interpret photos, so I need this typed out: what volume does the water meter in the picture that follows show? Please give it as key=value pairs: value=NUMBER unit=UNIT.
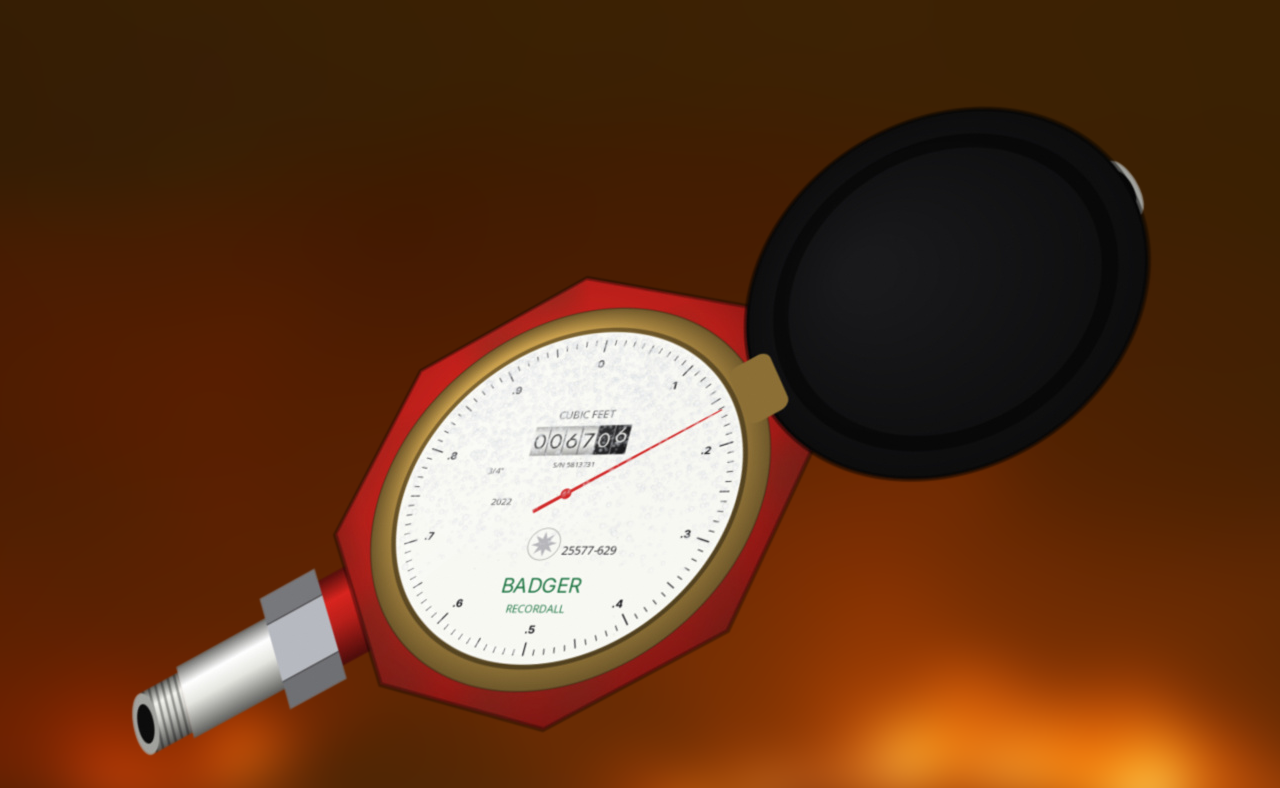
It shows value=6706.16 unit=ft³
